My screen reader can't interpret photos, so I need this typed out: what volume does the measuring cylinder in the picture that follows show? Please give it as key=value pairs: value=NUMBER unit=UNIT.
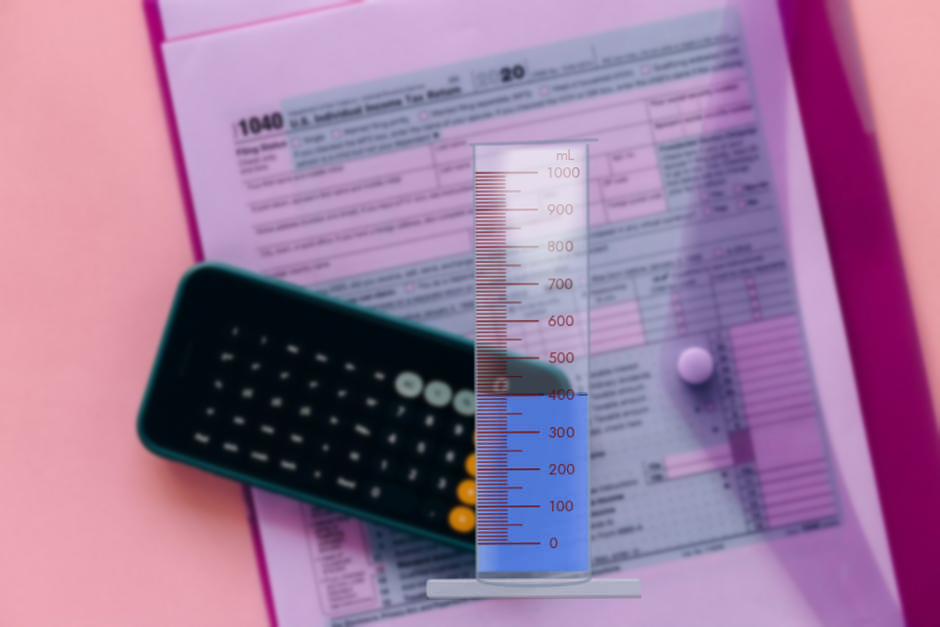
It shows value=400 unit=mL
